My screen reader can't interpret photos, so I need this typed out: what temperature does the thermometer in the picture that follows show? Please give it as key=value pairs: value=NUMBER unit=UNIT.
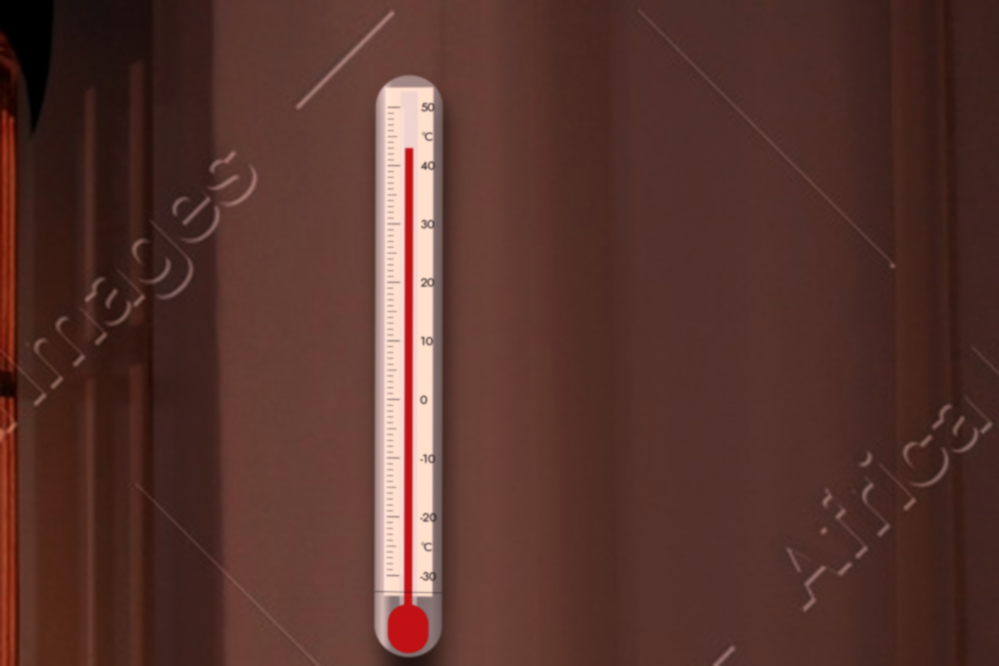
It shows value=43 unit=°C
